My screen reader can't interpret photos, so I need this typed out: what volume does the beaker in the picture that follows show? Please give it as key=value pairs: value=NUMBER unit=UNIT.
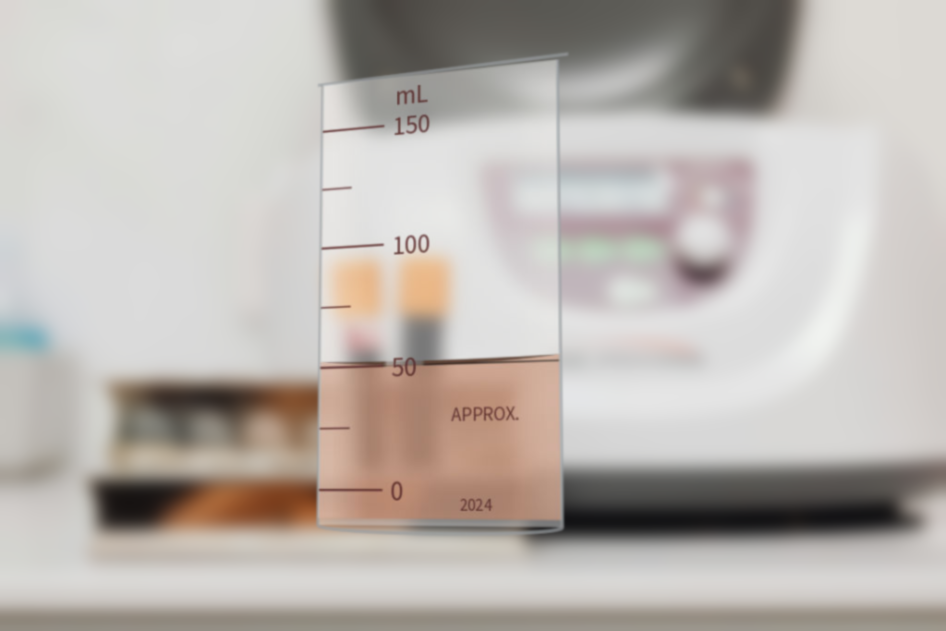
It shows value=50 unit=mL
